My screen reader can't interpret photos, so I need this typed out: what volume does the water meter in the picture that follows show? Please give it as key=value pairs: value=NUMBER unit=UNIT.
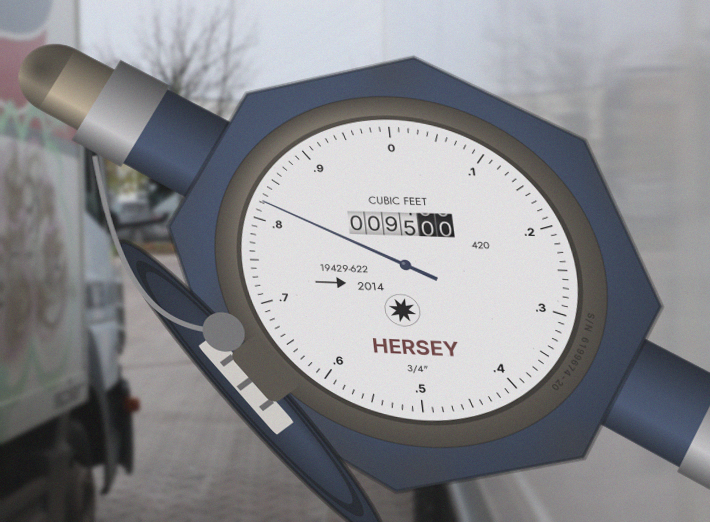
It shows value=9499.82 unit=ft³
